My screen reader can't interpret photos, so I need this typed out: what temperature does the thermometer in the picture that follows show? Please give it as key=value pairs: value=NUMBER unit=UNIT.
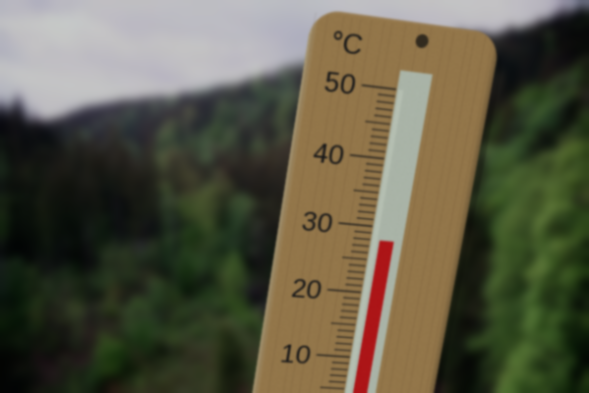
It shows value=28 unit=°C
